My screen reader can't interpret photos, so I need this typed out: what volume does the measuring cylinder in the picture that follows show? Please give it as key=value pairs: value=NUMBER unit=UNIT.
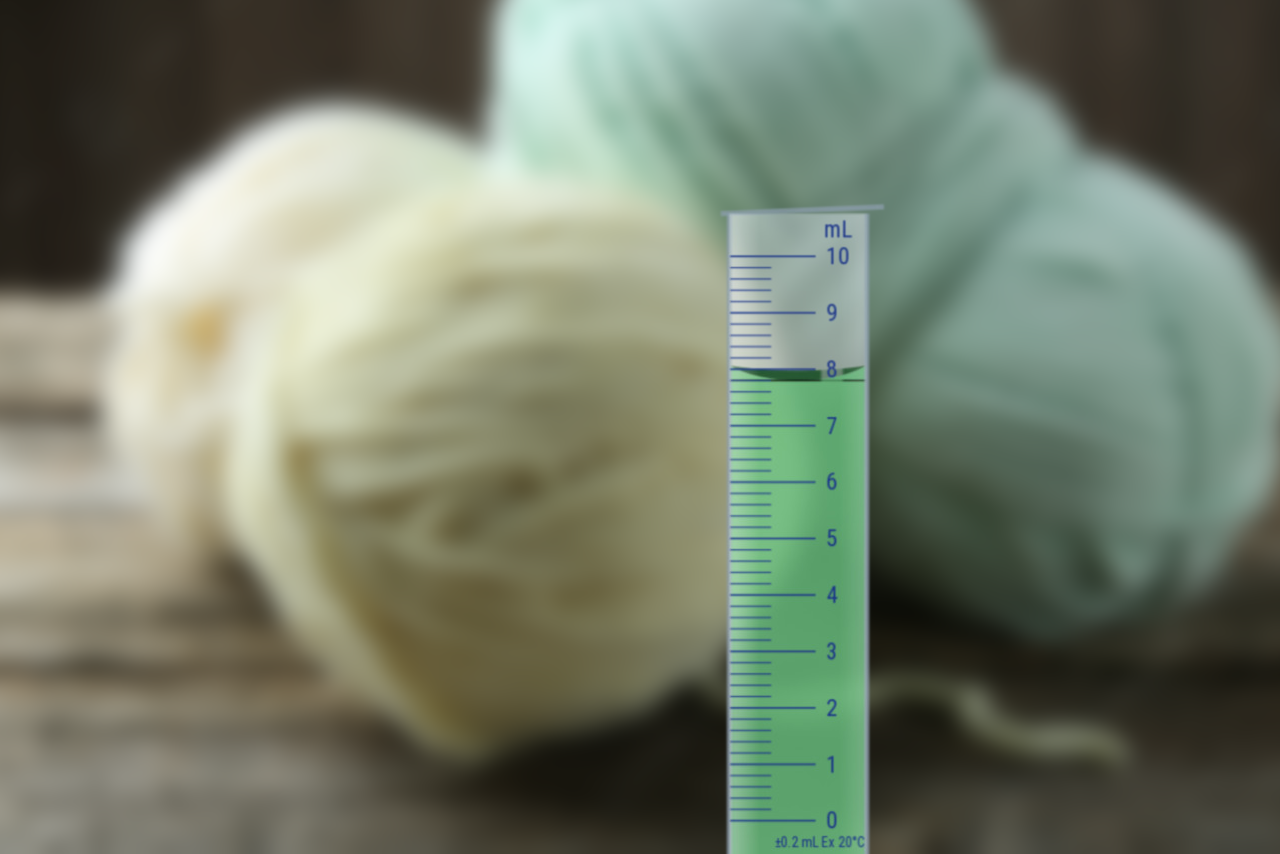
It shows value=7.8 unit=mL
